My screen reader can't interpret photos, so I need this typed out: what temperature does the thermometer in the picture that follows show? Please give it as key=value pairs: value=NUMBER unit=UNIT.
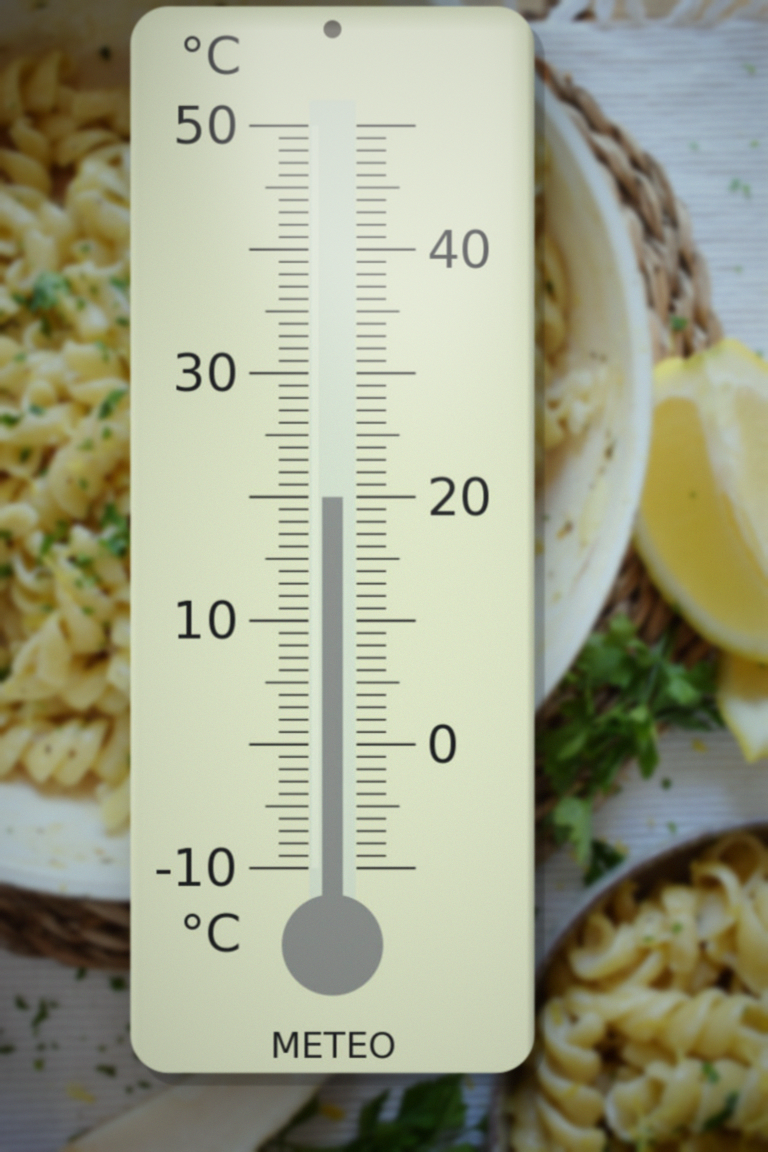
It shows value=20 unit=°C
